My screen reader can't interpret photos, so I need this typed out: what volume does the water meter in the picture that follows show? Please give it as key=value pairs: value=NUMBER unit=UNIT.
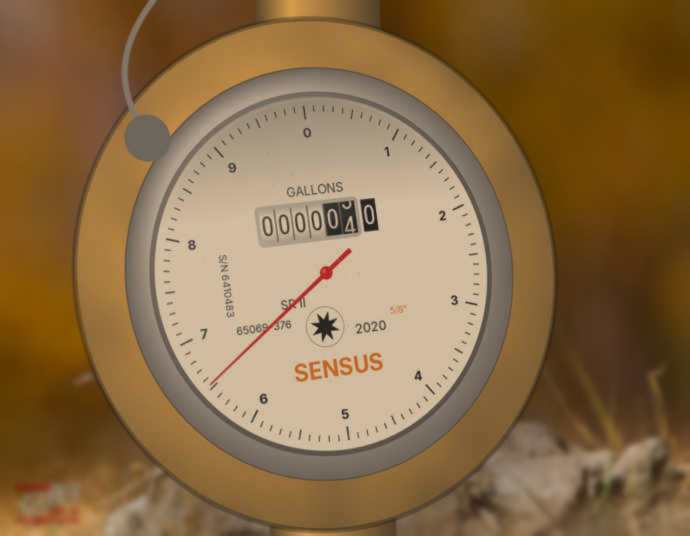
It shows value=36.5 unit=gal
